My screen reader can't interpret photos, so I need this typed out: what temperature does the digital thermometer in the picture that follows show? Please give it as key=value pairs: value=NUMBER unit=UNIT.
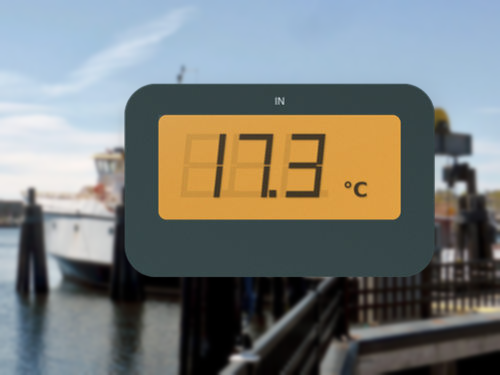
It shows value=17.3 unit=°C
